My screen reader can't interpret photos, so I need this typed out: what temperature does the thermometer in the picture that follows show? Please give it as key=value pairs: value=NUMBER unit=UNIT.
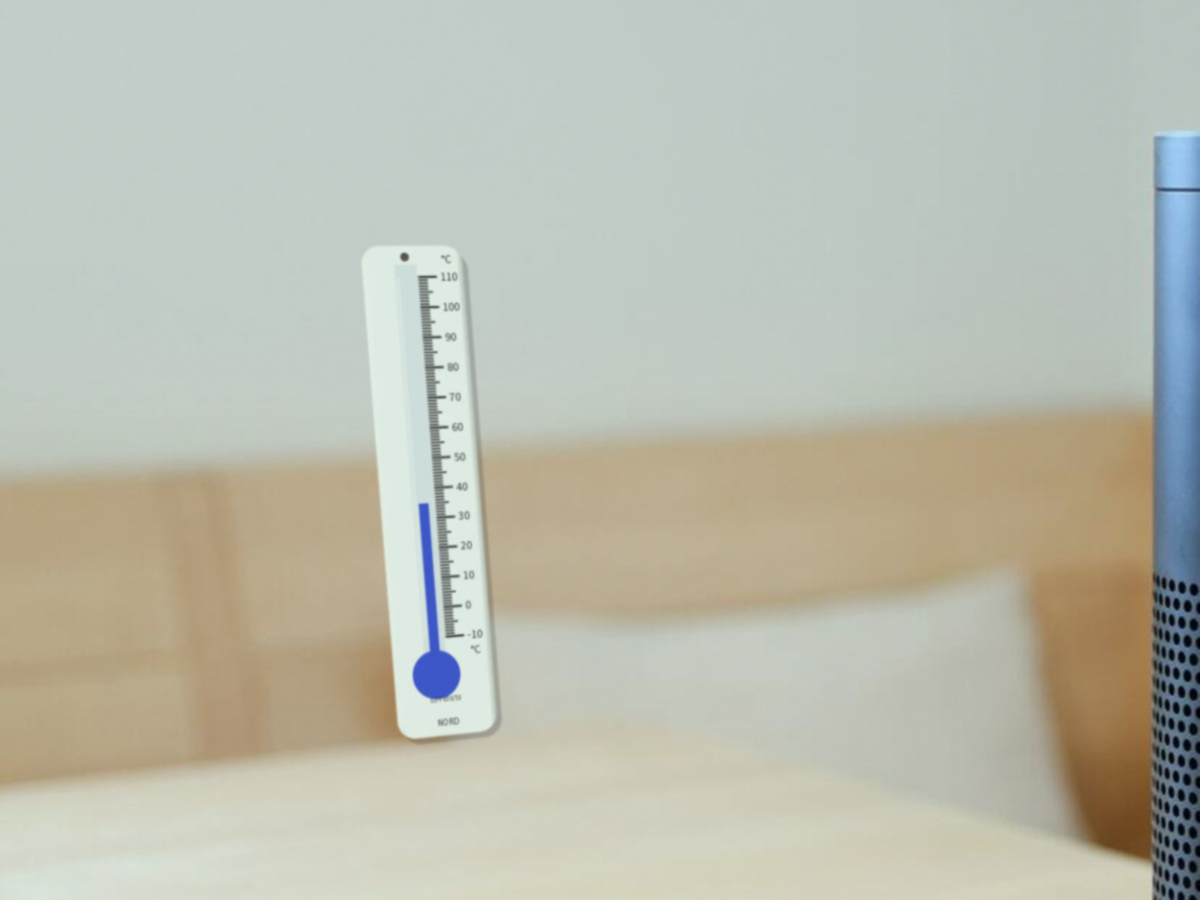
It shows value=35 unit=°C
